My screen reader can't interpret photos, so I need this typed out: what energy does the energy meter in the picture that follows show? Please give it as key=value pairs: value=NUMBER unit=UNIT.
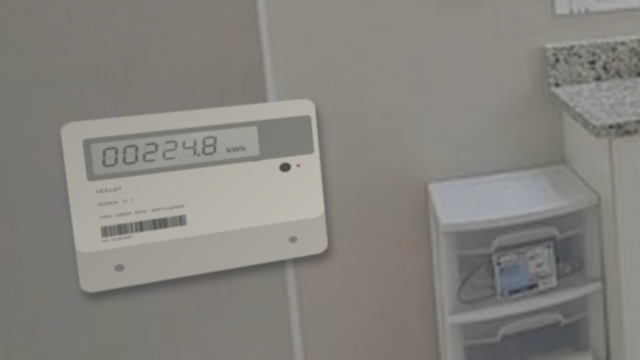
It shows value=224.8 unit=kWh
